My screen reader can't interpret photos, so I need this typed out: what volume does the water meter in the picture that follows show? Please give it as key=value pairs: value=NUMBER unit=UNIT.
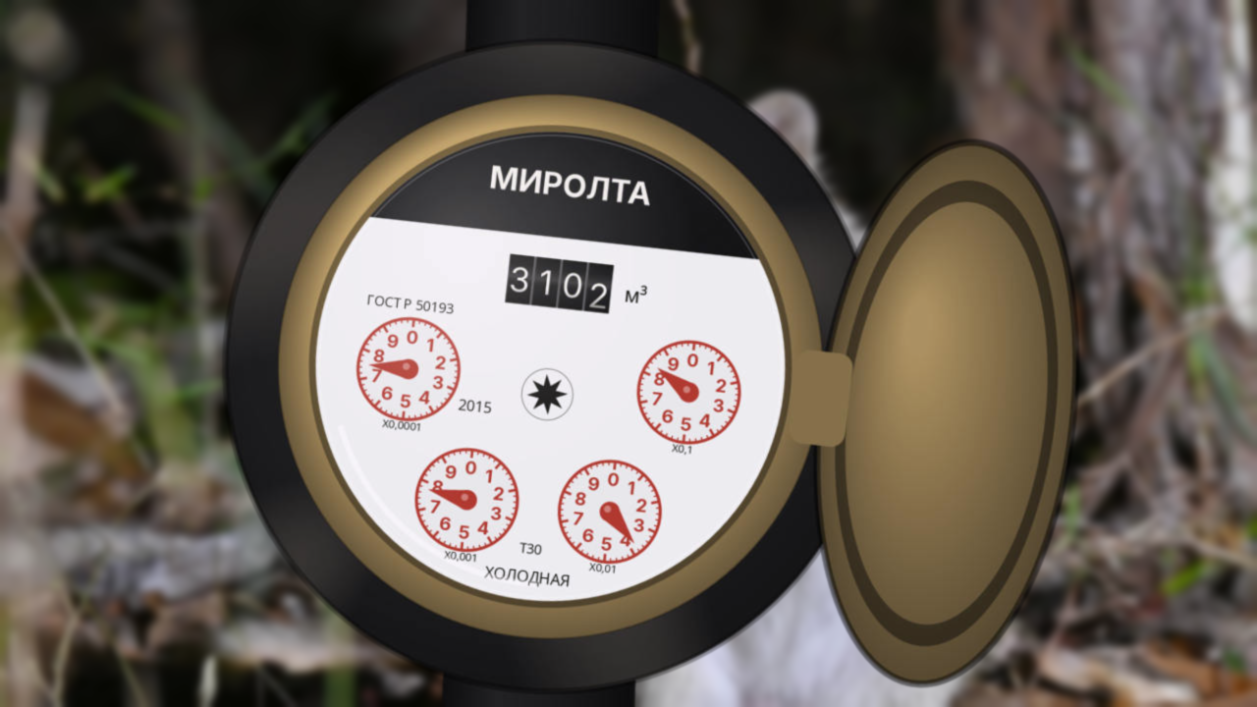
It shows value=3101.8377 unit=m³
